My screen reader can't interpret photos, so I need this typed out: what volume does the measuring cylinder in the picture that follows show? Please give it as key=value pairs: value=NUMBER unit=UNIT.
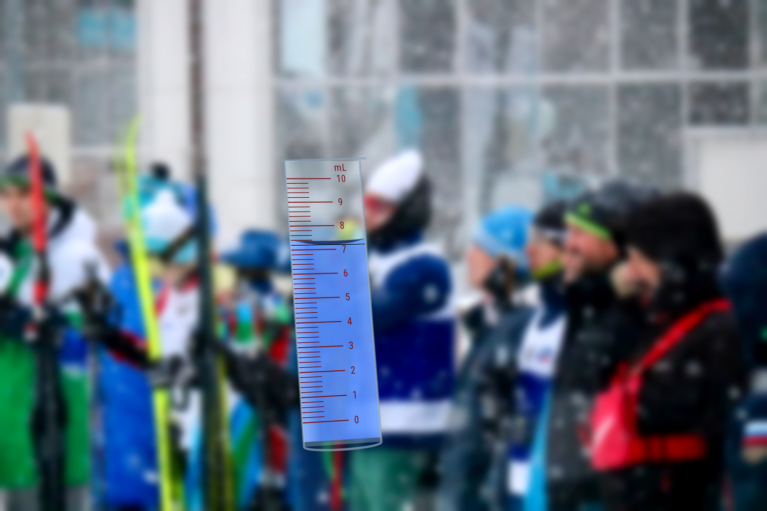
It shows value=7.2 unit=mL
